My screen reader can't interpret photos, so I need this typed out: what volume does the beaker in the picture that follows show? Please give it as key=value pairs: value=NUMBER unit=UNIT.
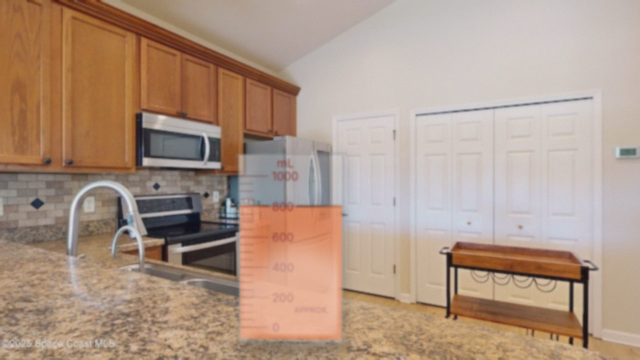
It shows value=800 unit=mL
